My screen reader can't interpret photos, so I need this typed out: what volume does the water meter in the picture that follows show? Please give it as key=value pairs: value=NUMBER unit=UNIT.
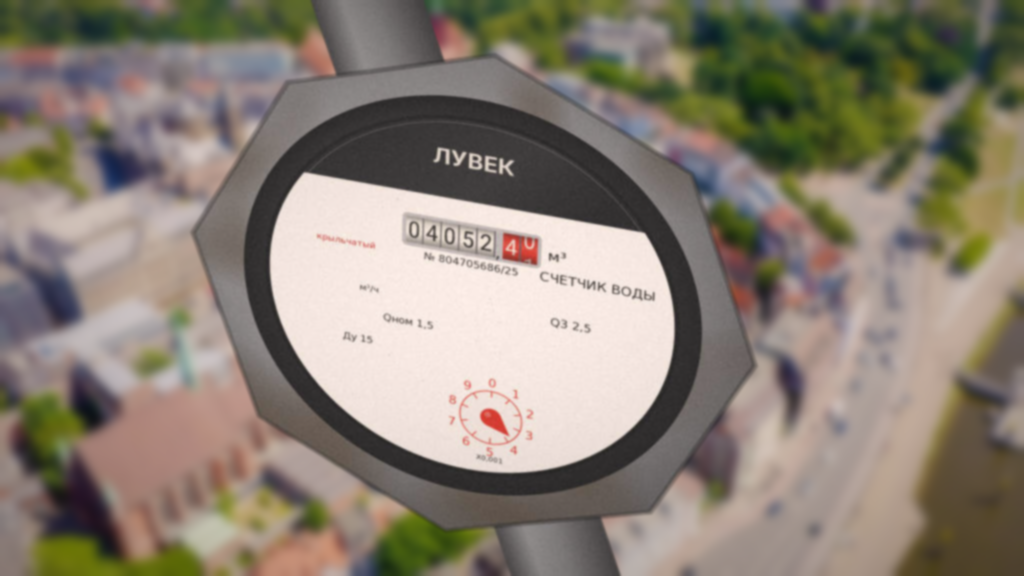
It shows value=4052.403 unit=m³
